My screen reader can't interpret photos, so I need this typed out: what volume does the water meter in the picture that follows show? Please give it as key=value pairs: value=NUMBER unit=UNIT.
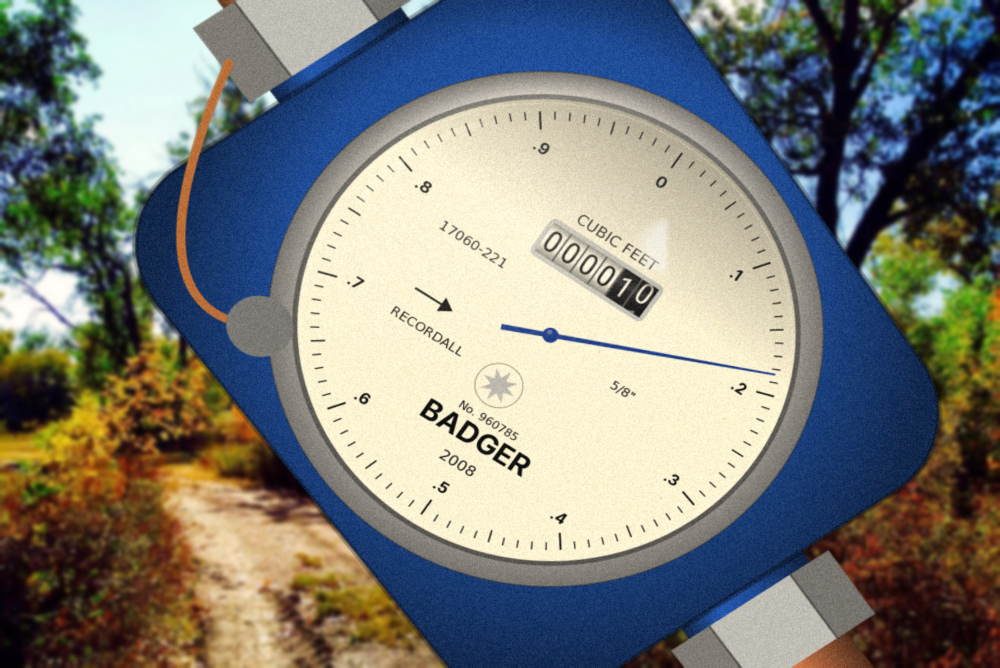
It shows value=10.18 unit=ft³
